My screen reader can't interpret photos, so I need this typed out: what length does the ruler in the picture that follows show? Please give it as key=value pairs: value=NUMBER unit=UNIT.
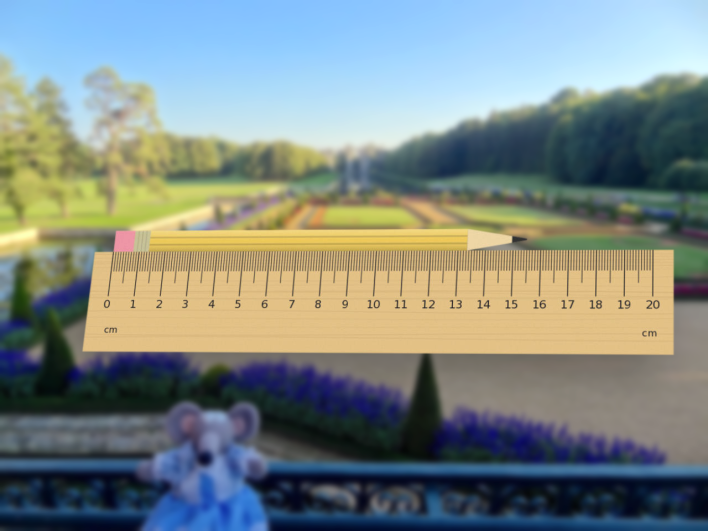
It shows value=15.5 unit=cm
